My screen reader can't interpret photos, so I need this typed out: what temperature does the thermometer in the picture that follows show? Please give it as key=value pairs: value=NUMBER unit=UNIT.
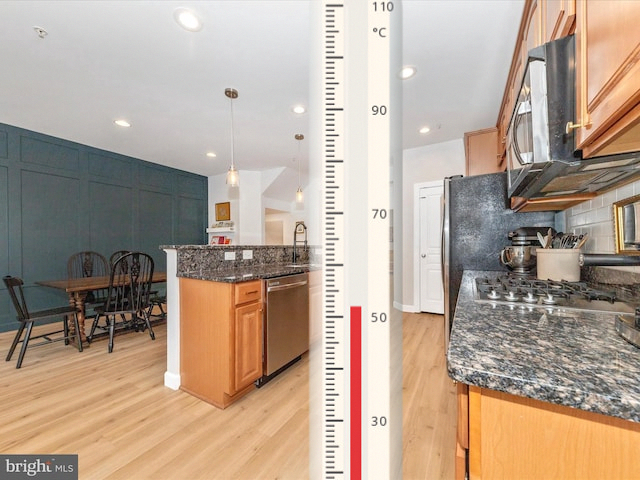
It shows value=52 unit=°C
